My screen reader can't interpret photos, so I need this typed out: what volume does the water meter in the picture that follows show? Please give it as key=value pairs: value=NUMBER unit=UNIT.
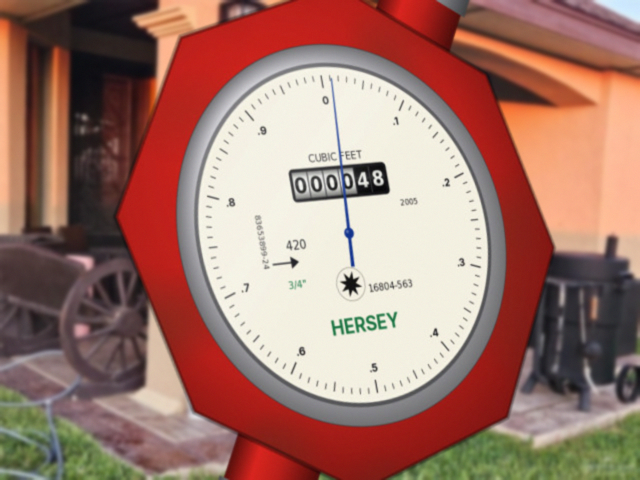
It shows value=48.01 unit=ft³
